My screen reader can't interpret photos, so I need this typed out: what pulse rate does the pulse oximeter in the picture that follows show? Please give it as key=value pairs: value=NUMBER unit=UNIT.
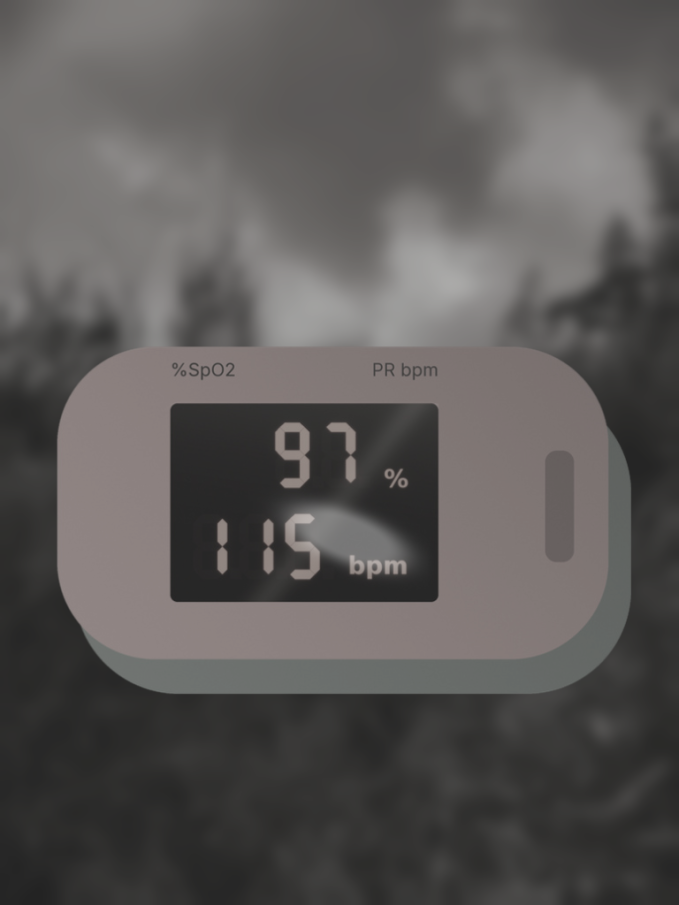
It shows value=115 unit=bpm
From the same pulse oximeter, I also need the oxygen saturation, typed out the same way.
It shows value=97 unit=%
